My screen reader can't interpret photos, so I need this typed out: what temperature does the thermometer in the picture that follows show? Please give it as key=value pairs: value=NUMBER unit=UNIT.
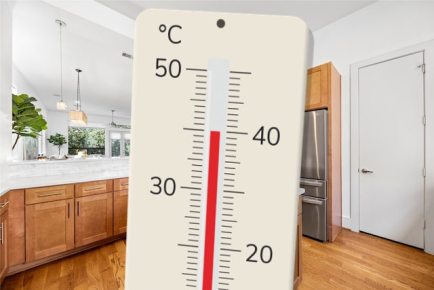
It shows value=40 unit=°C
